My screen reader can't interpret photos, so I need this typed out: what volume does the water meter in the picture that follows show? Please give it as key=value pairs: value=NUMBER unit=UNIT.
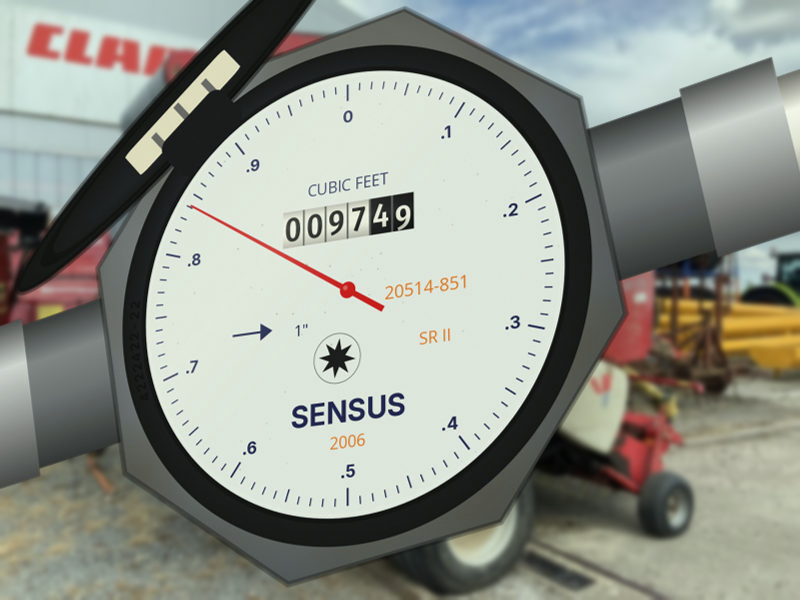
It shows value=9748.84 unit=ft³
